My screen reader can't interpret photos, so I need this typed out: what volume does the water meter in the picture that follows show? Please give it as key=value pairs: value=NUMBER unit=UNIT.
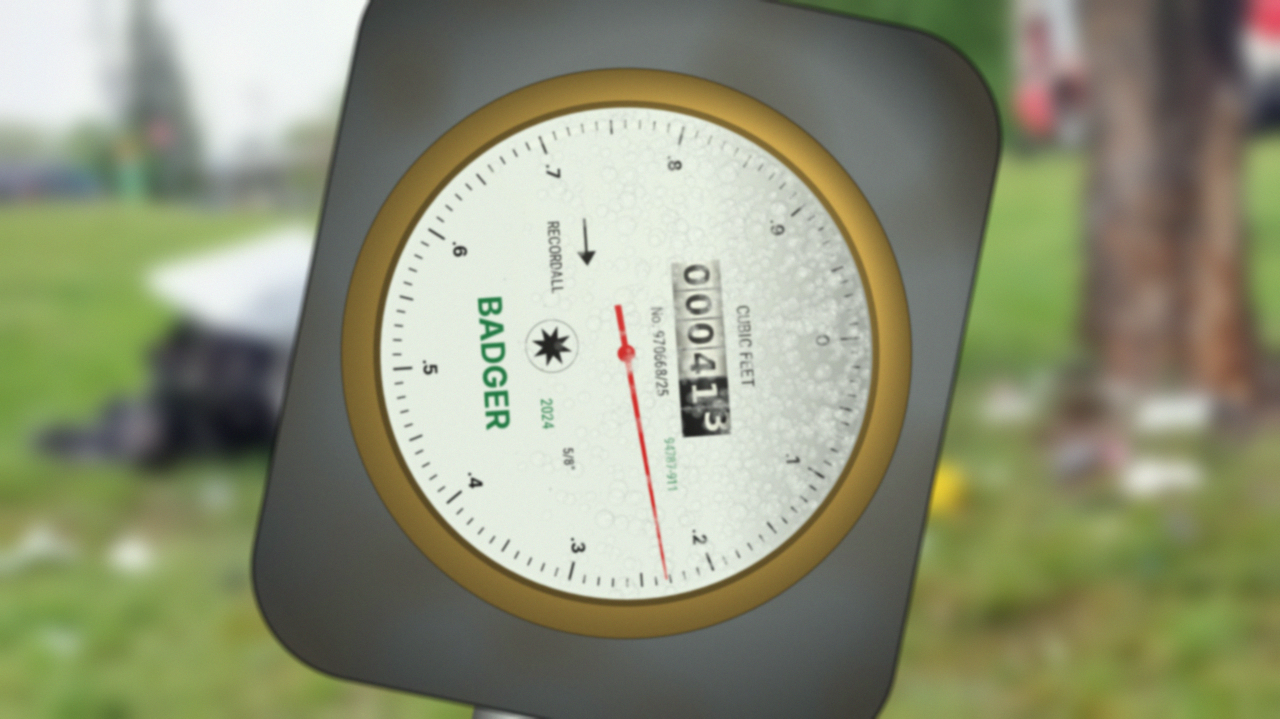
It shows value=413.23 unit=ft³
